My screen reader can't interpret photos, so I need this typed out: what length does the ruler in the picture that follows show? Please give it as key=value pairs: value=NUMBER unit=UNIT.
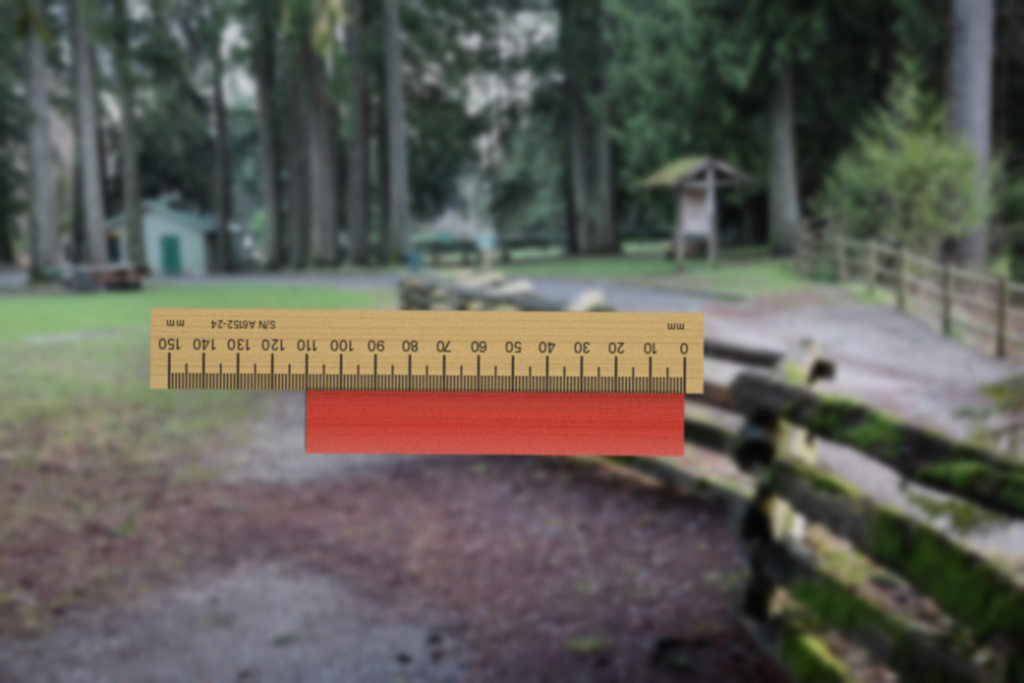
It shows value=110 unit=mm
